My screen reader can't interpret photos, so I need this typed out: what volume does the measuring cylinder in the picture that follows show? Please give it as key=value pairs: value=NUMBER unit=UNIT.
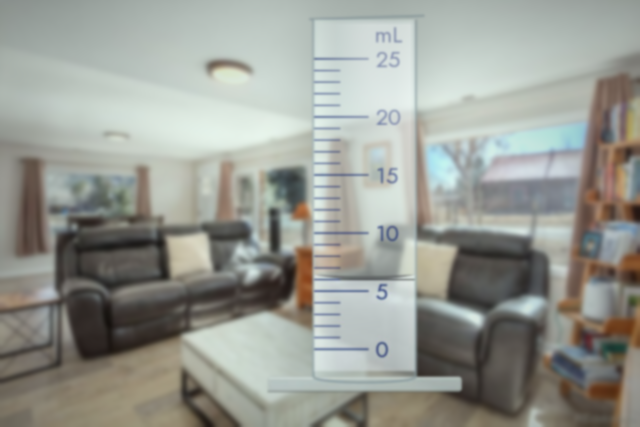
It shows value=6 unit=mL
